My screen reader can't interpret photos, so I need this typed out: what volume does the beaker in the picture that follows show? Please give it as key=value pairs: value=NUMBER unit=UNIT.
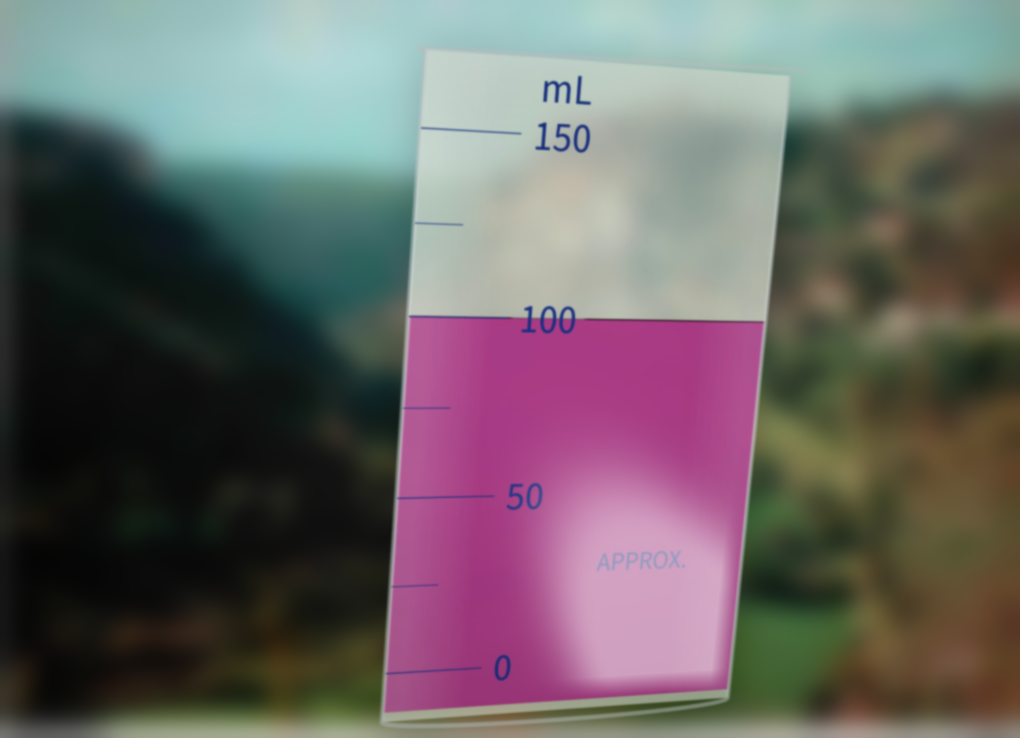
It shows value=100 unit=mL
